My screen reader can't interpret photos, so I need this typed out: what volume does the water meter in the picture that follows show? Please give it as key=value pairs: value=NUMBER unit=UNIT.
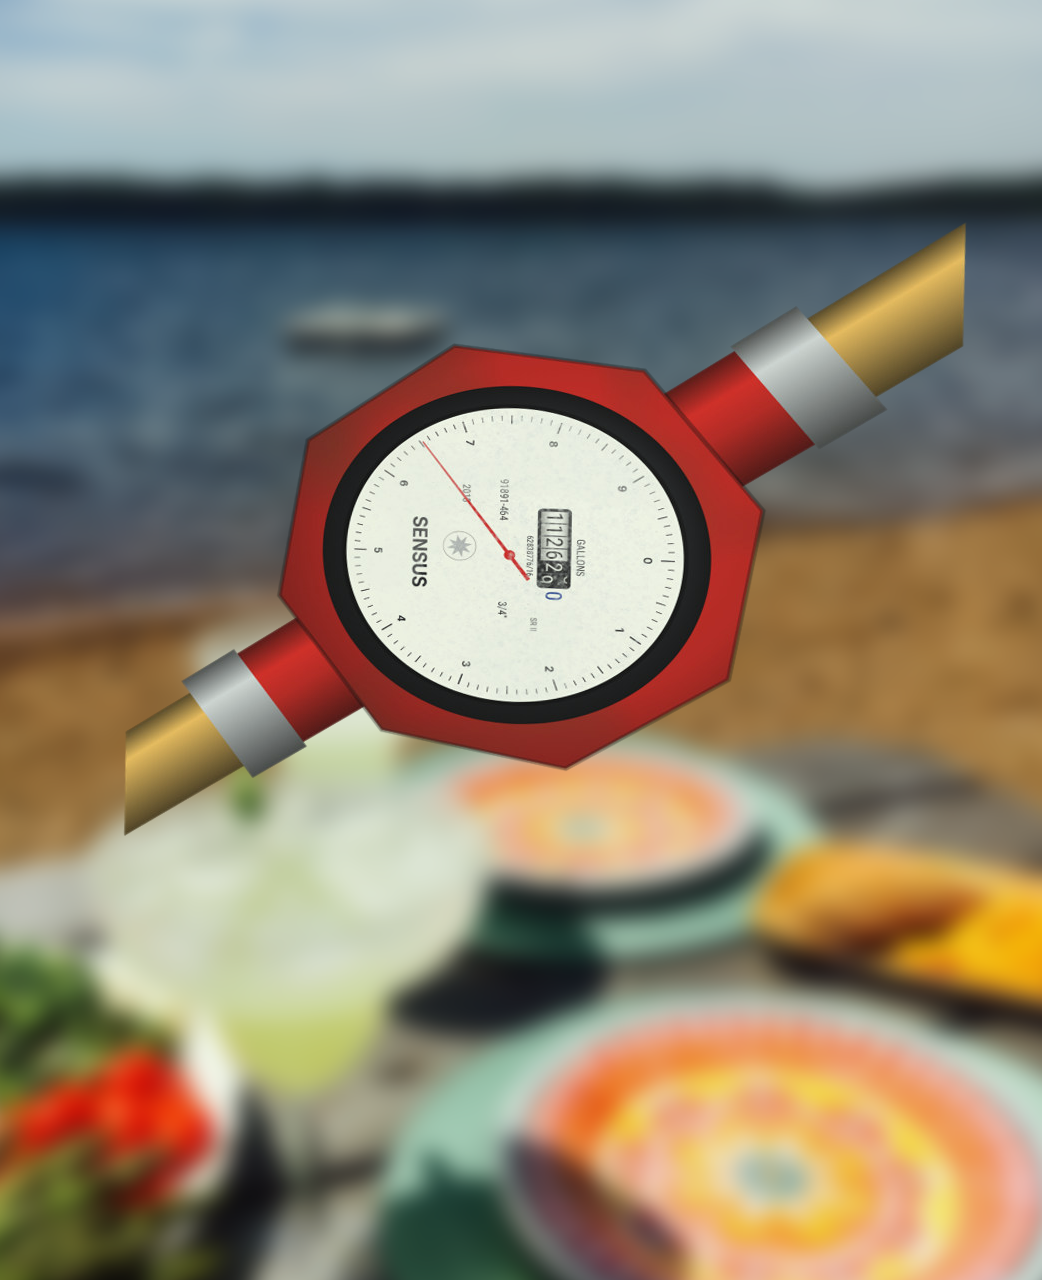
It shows value=1126286.5 unit=gal
